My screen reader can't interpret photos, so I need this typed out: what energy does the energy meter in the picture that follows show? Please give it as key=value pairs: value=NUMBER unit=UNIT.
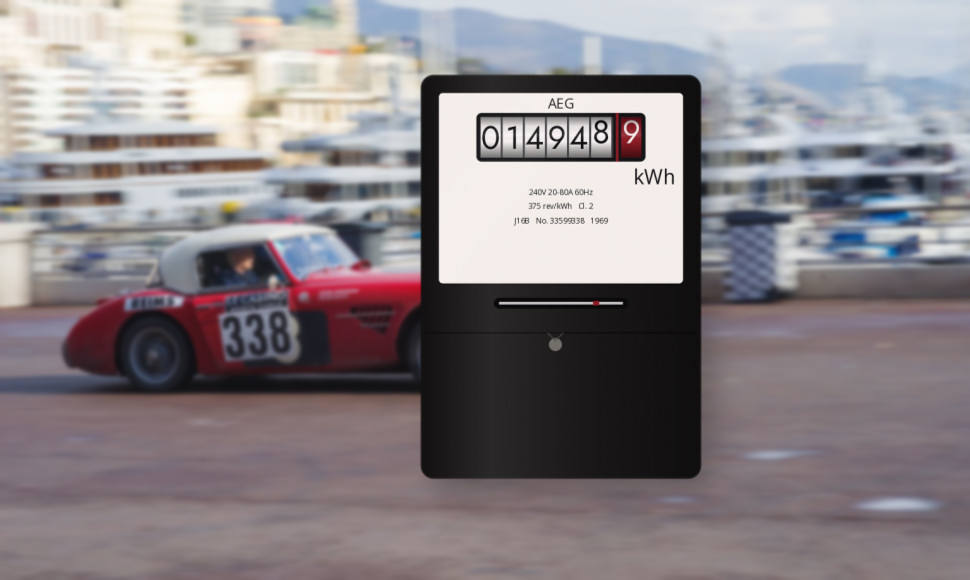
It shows value=14948.9 unit=kWh
